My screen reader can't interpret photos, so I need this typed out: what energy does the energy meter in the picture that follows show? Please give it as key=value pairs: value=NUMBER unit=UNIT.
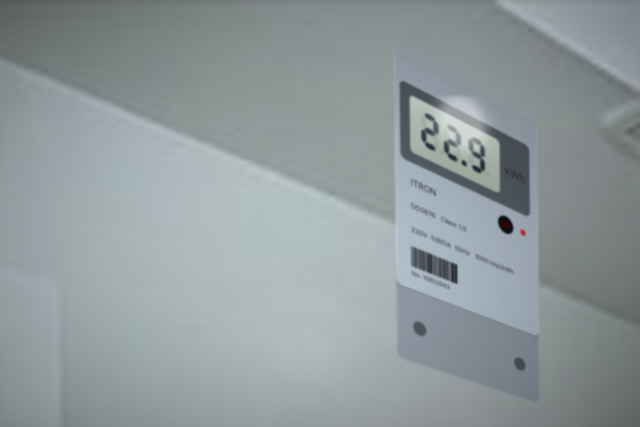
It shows value=22.9 unit=kWh
